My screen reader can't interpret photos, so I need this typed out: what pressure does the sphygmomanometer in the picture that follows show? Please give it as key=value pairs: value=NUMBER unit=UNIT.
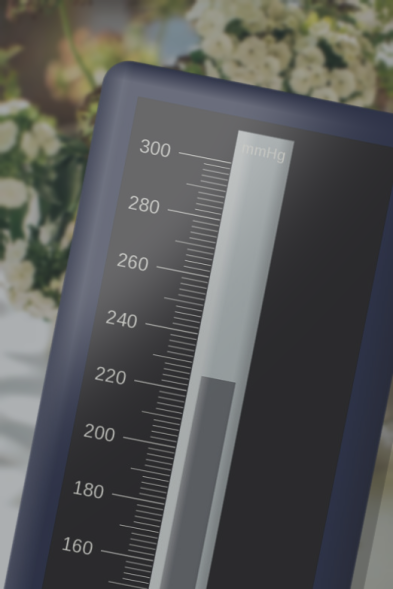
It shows value=226 unit=mmHg
